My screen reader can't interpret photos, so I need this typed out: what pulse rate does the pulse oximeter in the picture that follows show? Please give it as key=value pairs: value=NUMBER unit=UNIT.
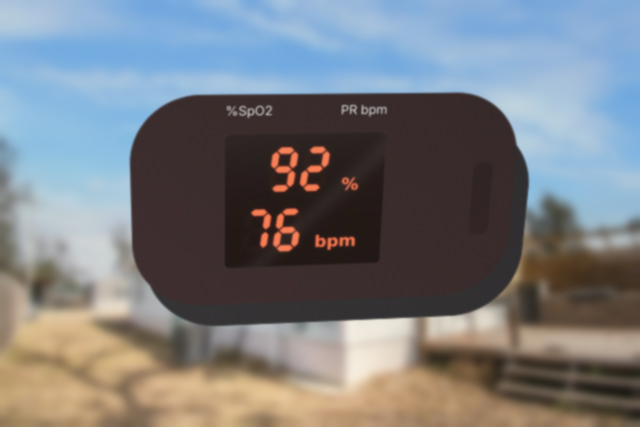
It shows value=76 unit=bpm
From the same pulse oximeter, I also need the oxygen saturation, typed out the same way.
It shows value=92 unit=%
